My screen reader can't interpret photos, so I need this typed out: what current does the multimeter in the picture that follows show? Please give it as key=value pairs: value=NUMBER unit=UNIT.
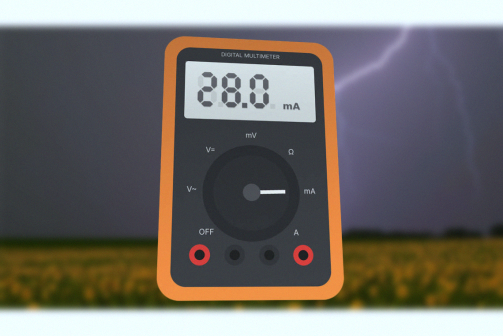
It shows value=28.0 unit=mA
